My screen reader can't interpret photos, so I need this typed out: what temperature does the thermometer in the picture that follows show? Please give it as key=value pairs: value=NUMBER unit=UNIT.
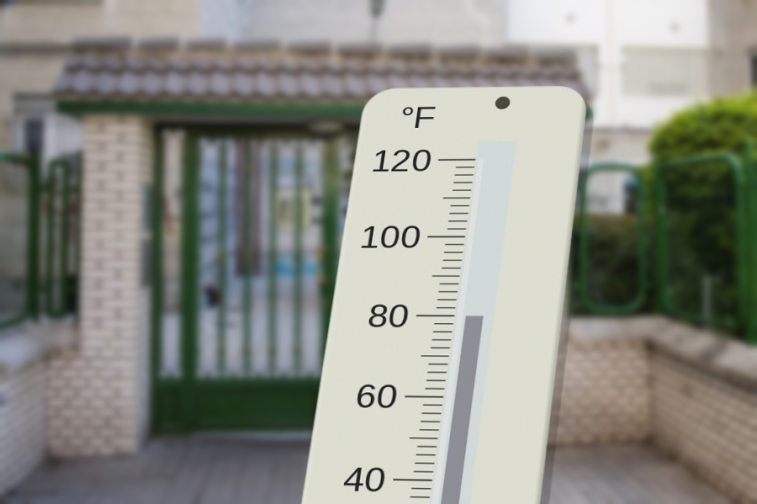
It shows value=80 unit=°F
